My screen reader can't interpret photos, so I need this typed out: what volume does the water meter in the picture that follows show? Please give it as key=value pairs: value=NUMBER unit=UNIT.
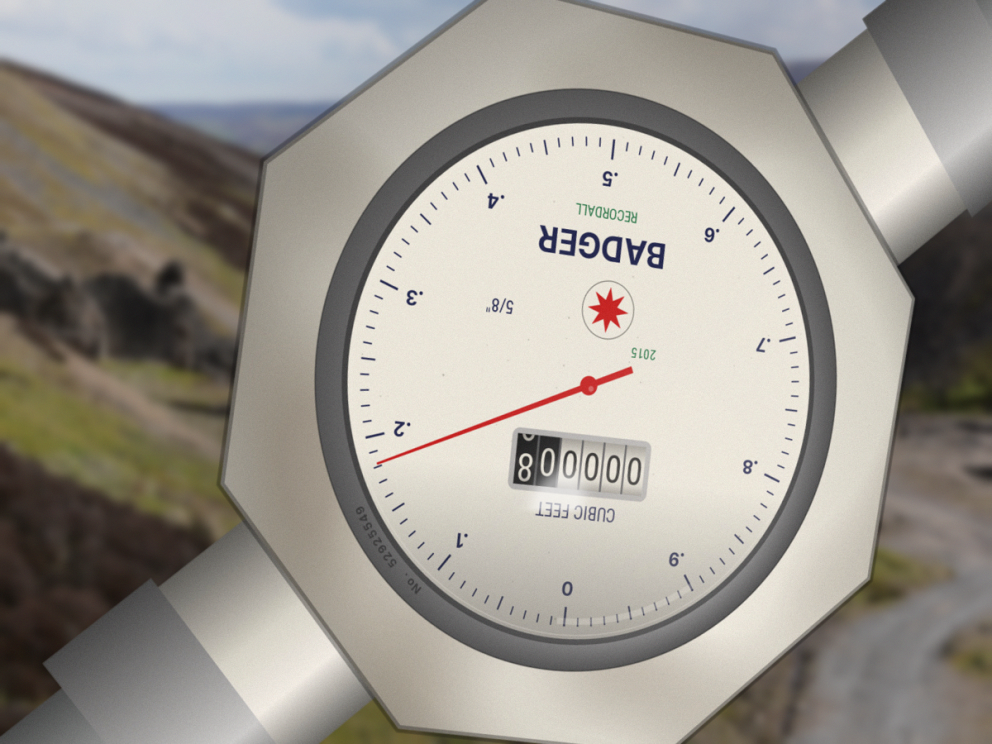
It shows value=8.18 unit=ft³
